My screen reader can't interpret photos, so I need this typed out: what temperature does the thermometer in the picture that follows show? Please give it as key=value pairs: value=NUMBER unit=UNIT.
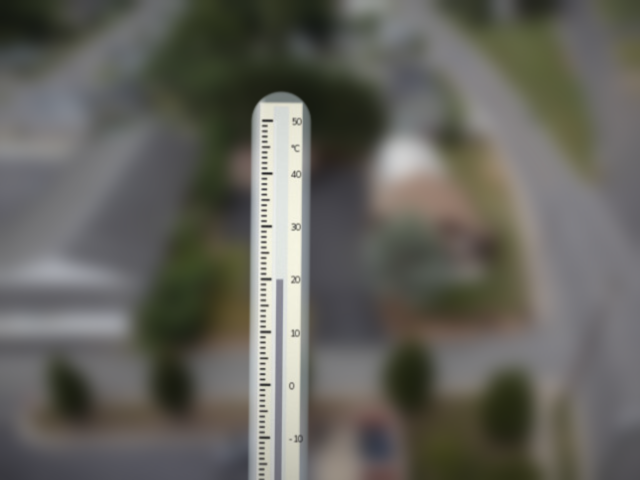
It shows value=20 unit=°C
